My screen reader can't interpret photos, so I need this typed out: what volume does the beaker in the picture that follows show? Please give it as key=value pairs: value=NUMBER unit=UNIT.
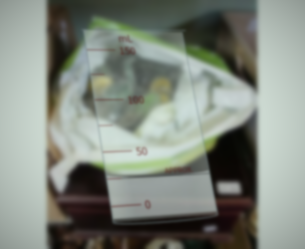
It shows value=25 unit=mL
